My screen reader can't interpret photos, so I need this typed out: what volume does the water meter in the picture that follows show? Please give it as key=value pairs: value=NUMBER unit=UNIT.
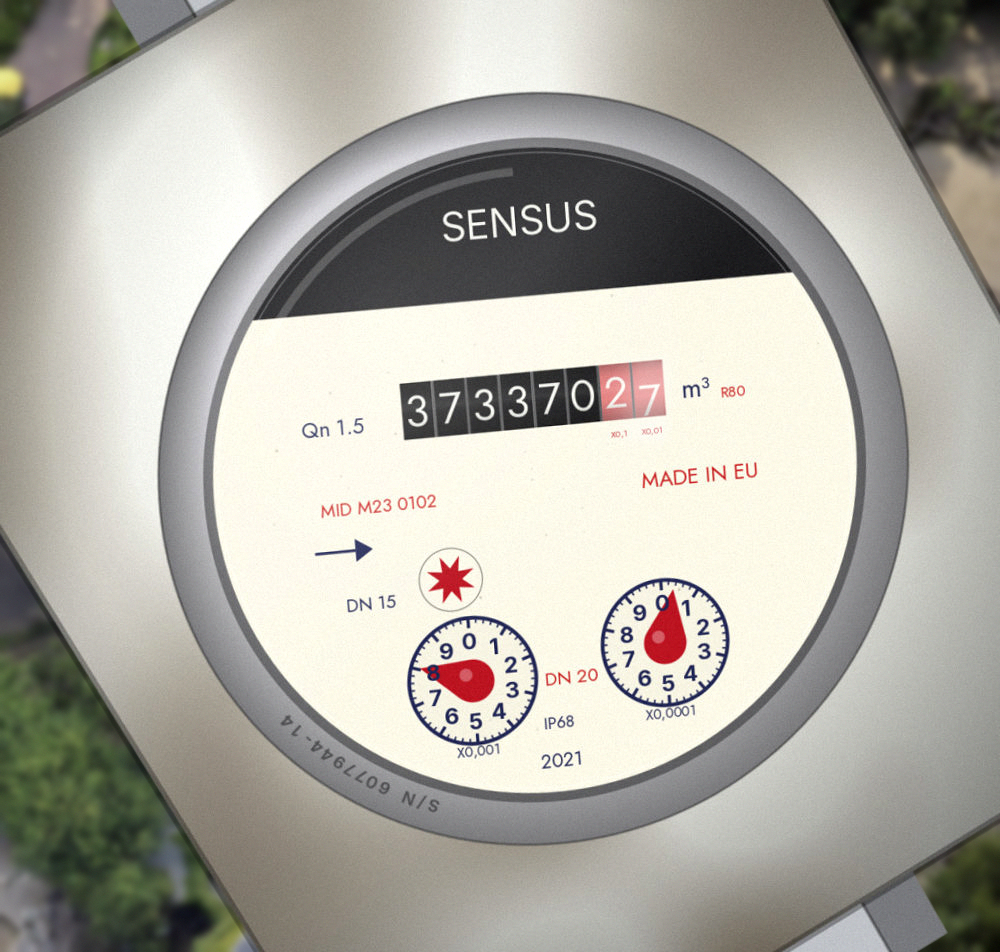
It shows value=373370.2680 unit=m³
